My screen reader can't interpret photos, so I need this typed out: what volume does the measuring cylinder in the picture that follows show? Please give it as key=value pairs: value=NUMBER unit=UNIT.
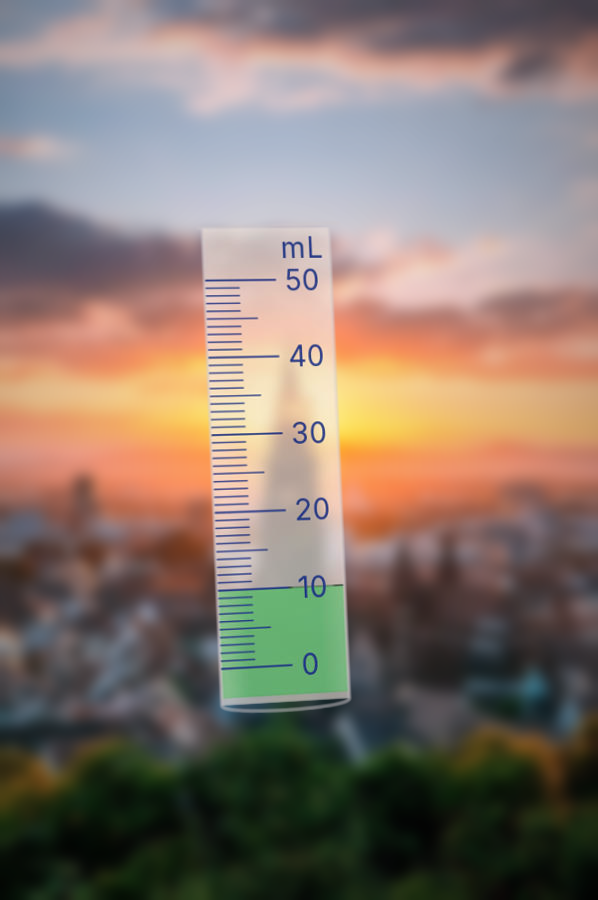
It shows value=10 unit=mL
